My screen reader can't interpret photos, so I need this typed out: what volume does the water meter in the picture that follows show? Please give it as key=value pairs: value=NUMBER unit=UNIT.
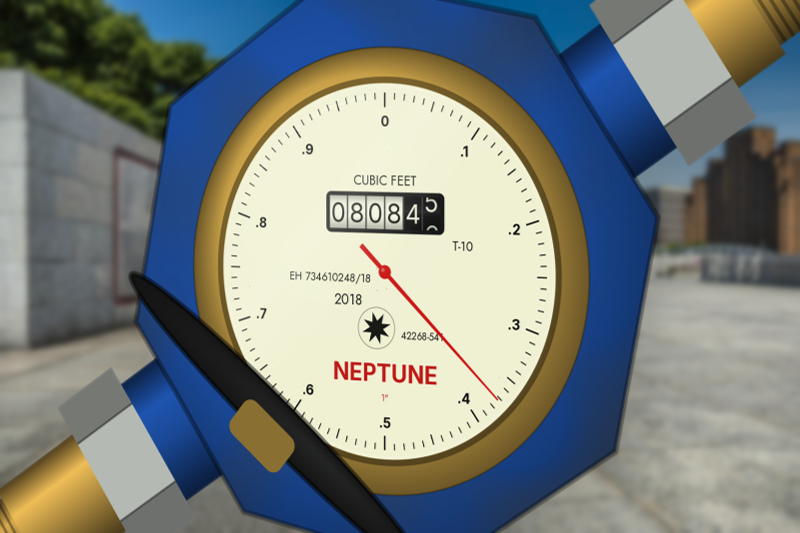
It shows value=80845.37 unit=ft³
